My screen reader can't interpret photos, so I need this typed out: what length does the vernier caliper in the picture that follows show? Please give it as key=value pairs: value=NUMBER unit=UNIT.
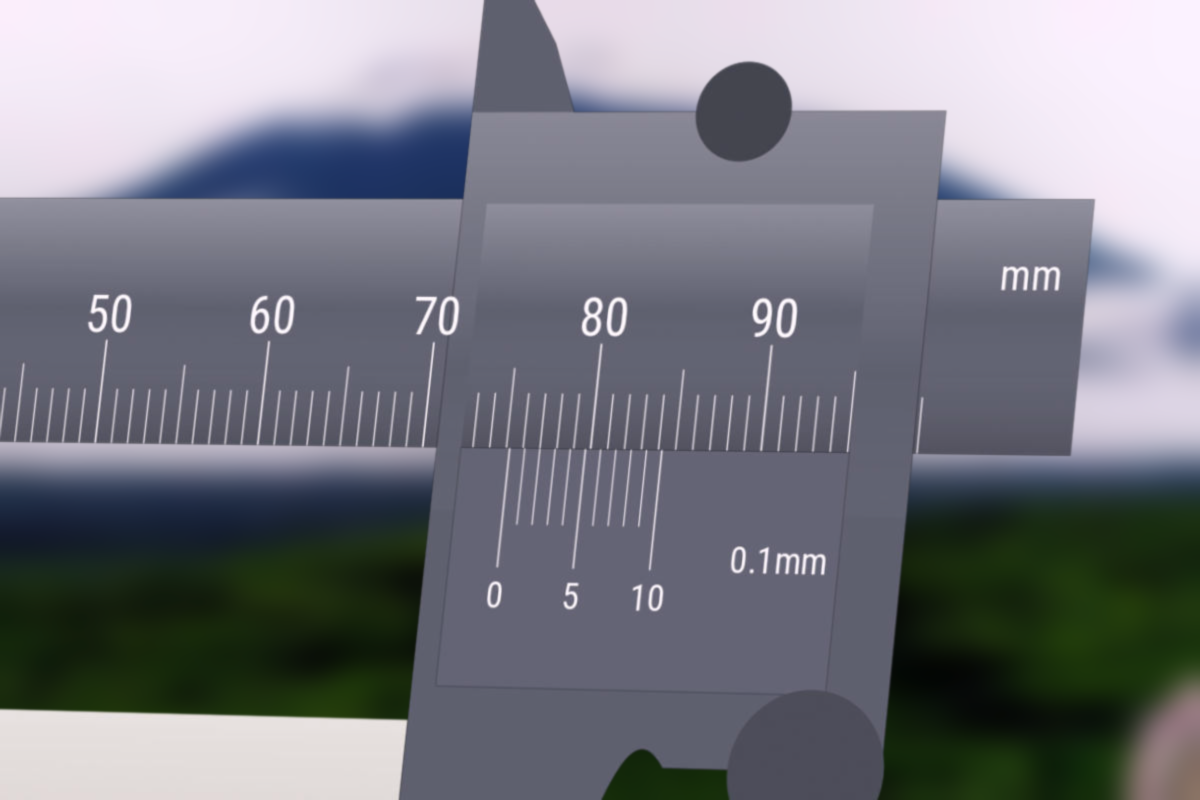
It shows value=75.2 unit=mm
